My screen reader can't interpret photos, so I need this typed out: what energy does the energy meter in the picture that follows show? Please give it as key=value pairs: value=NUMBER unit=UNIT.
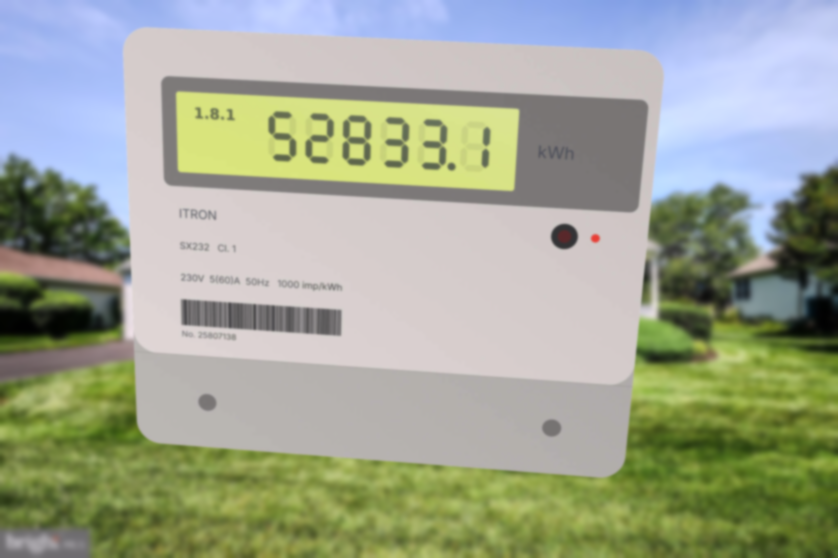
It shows value=52833.1 unit=kWh
